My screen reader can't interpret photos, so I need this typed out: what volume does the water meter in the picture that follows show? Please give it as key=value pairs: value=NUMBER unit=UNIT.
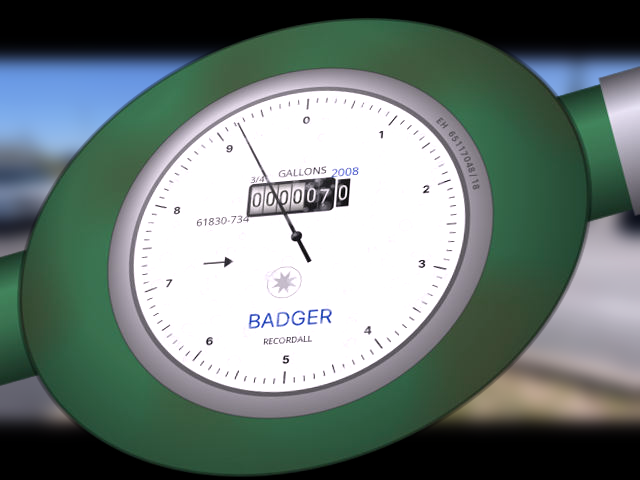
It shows value=69.2 unit=gal
